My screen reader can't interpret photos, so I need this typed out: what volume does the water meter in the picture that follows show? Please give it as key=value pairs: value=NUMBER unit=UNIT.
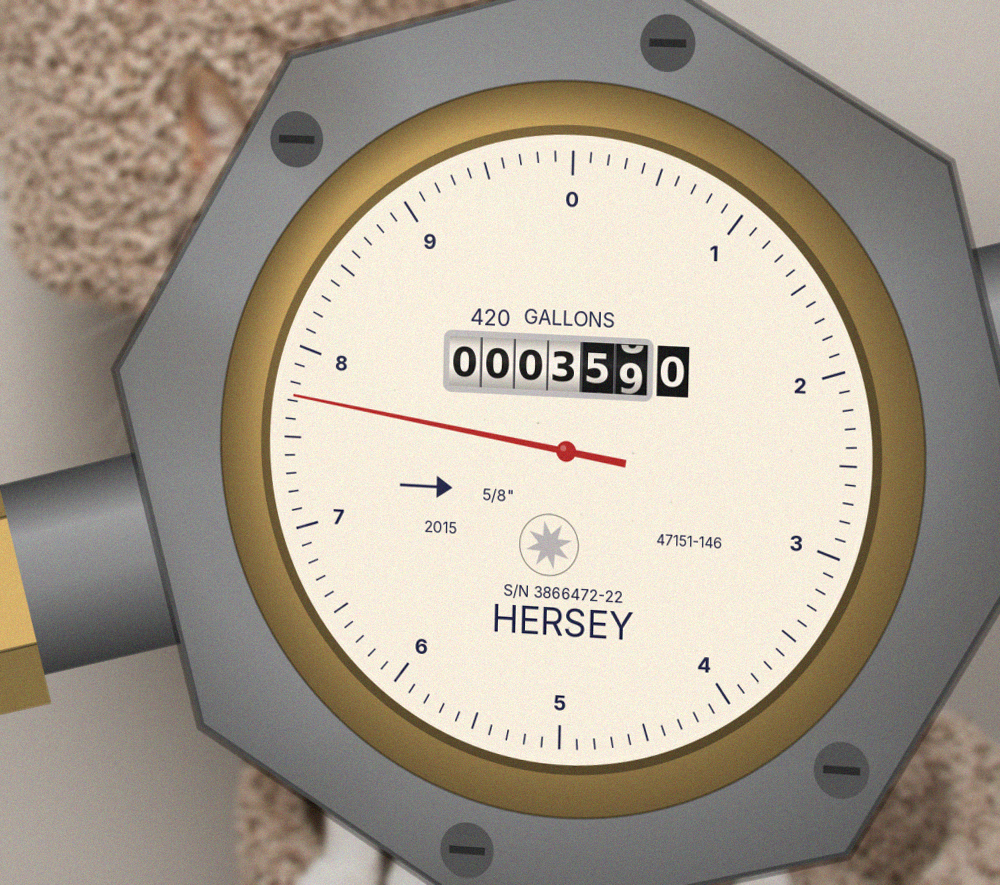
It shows value=3587.7 unit=gal
